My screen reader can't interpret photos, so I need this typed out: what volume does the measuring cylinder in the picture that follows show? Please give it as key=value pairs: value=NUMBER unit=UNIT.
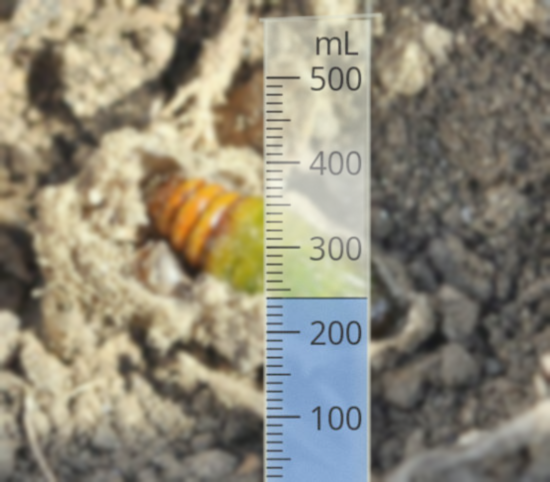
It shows value=240 unit=mL
